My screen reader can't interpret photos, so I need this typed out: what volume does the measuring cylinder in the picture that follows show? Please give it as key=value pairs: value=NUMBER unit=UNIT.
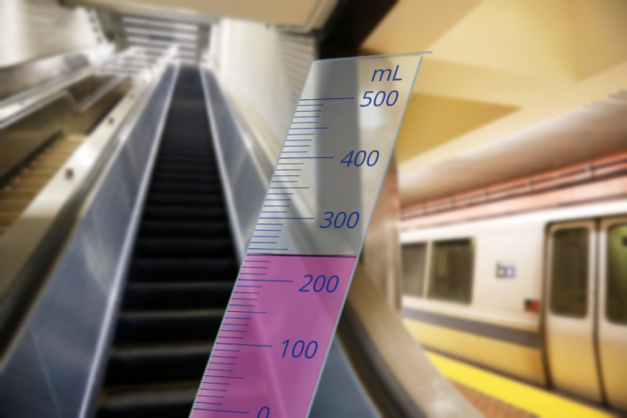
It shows value=240 unit=mL
